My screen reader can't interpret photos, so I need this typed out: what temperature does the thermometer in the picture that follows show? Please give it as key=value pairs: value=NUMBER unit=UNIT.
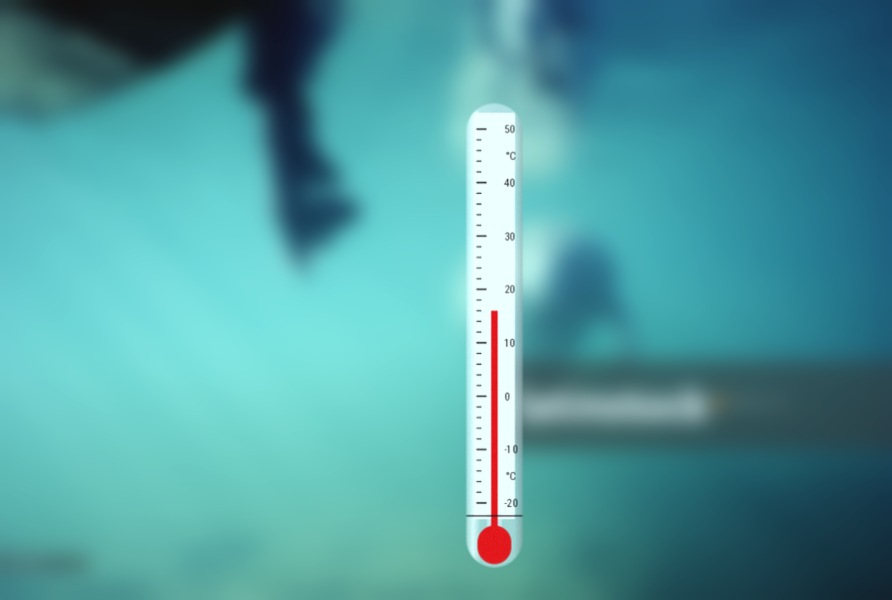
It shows value=16 unit=°C
